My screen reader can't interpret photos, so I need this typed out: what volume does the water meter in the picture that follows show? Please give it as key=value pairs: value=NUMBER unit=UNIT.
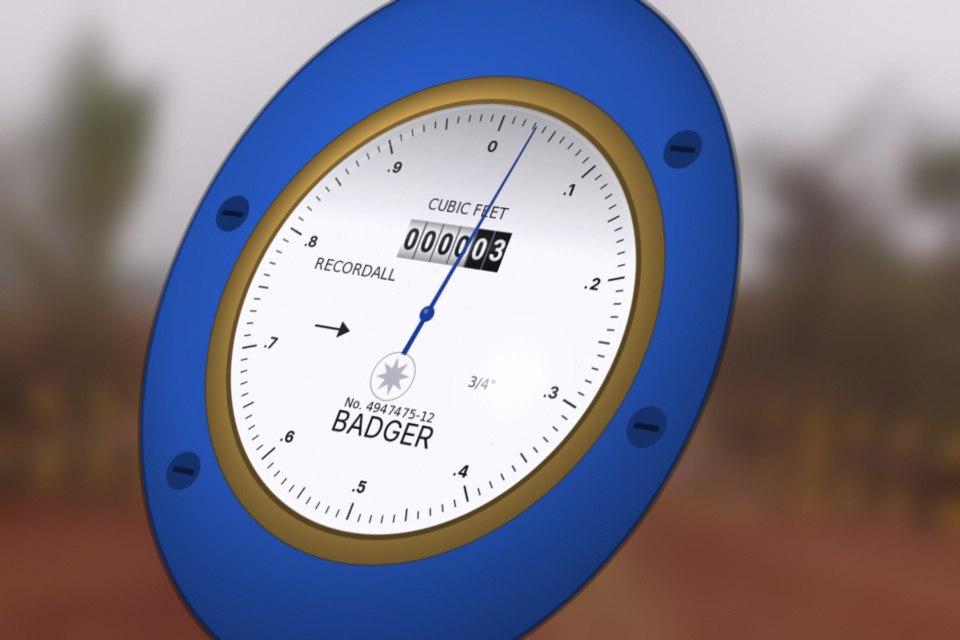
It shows value=3.03 unit=ft³
